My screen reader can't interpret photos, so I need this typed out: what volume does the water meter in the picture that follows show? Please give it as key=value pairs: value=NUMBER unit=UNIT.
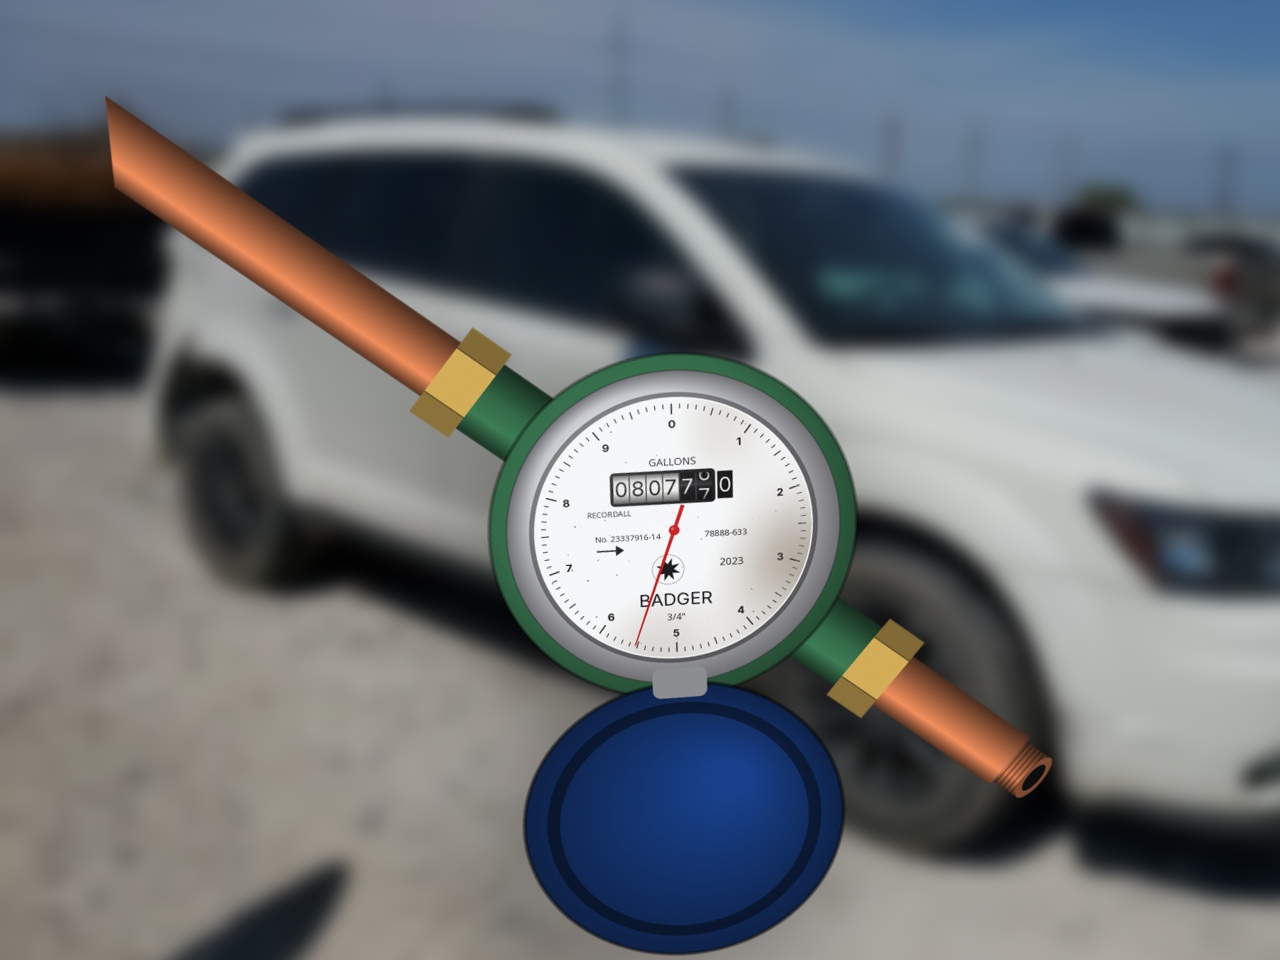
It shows value=807765.5 unit=gal
